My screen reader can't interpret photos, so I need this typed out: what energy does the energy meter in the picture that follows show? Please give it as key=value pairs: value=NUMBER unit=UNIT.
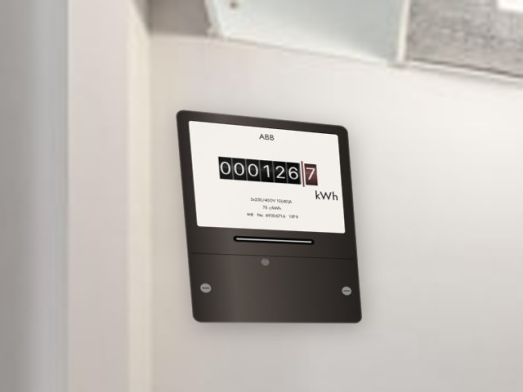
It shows value=126.7 unit=kWh
